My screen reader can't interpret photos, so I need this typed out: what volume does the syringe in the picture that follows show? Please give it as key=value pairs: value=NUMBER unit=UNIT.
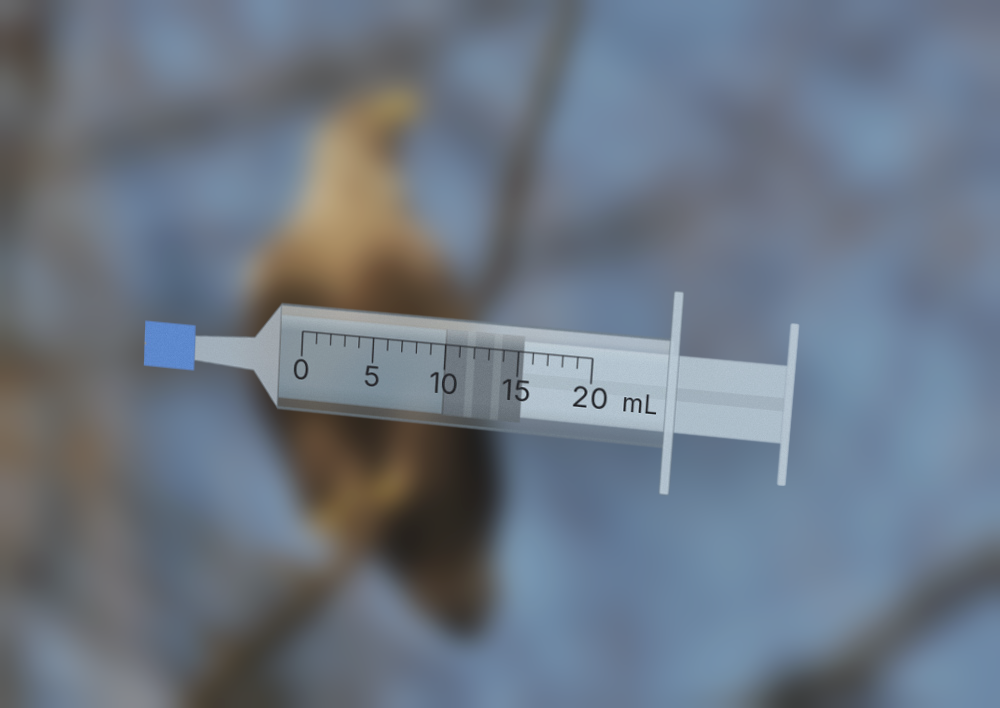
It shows value=10 unit=mL
